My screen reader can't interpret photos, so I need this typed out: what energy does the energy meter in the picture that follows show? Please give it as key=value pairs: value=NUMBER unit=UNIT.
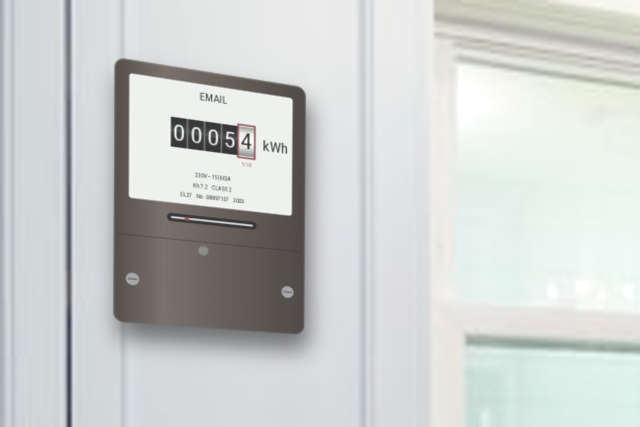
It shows value=5.4 unit=kWh
